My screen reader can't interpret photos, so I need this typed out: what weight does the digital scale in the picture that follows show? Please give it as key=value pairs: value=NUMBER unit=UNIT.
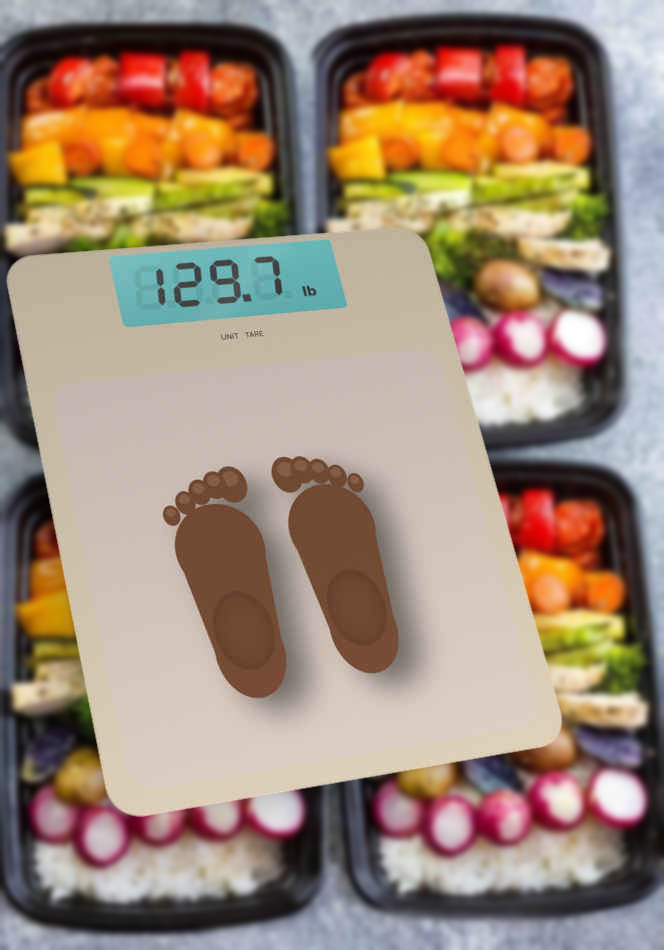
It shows value=129.7 unit=lb
